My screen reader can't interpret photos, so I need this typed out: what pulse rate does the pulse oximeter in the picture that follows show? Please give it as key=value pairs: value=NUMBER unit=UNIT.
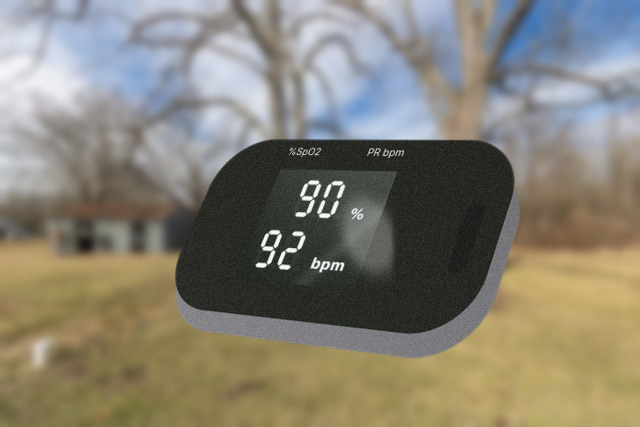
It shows value=92 unit=bpm
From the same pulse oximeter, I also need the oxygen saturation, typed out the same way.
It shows value=90 unit=%
